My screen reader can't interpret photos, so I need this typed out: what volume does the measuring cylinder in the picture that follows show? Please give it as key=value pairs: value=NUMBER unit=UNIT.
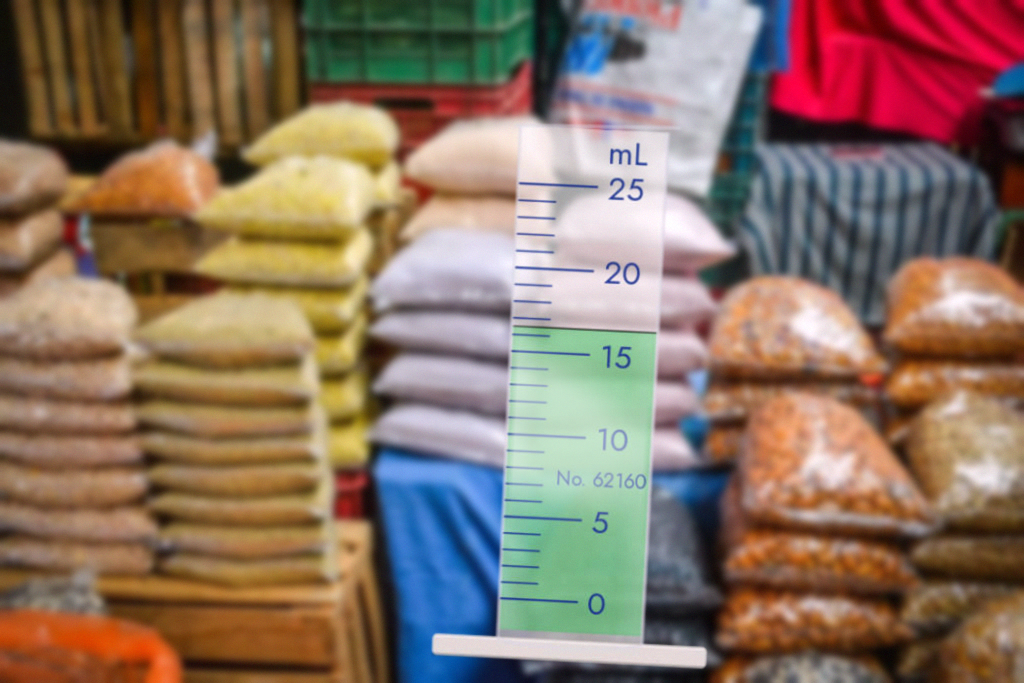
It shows value=16.5 unit=mL
